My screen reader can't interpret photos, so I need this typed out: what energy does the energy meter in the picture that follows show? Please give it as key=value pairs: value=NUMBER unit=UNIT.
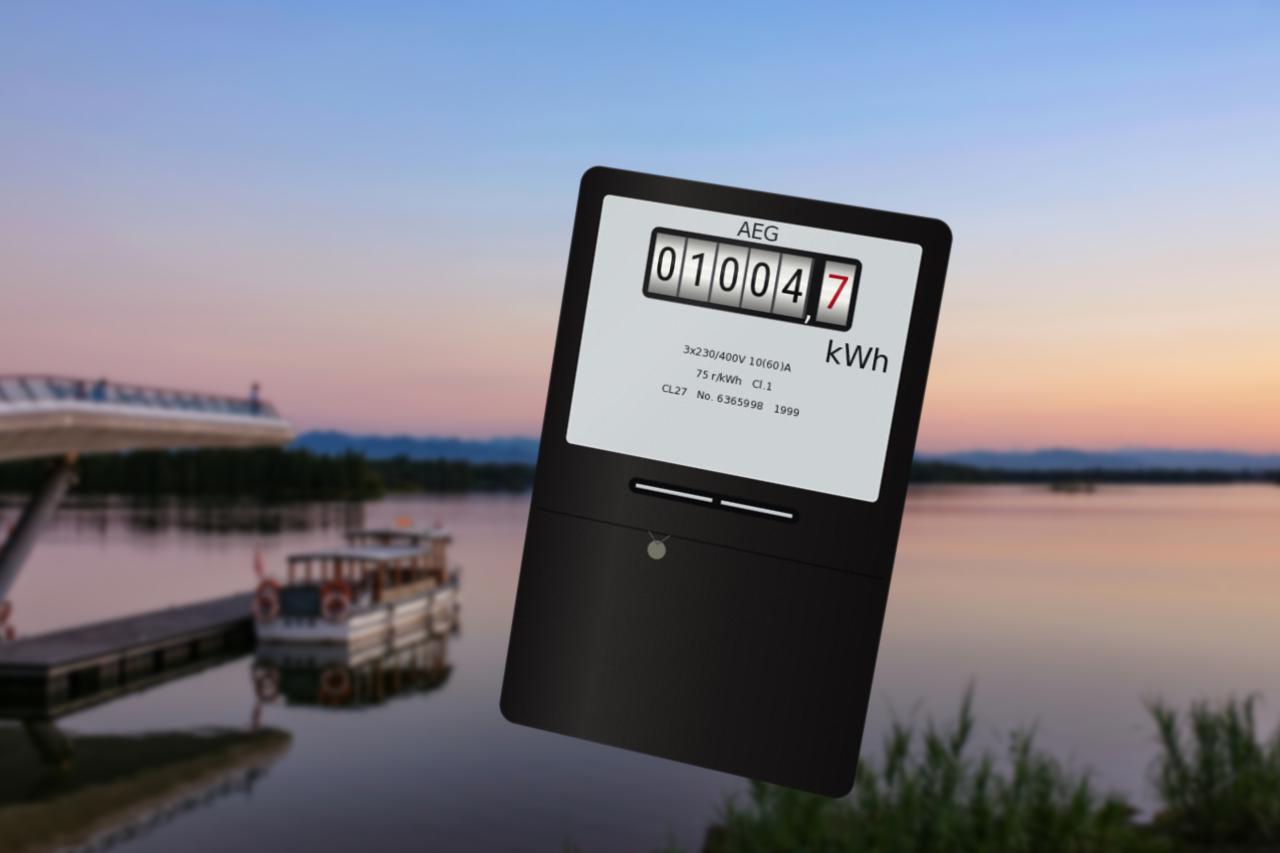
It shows value=1004.7 unit=kWh
